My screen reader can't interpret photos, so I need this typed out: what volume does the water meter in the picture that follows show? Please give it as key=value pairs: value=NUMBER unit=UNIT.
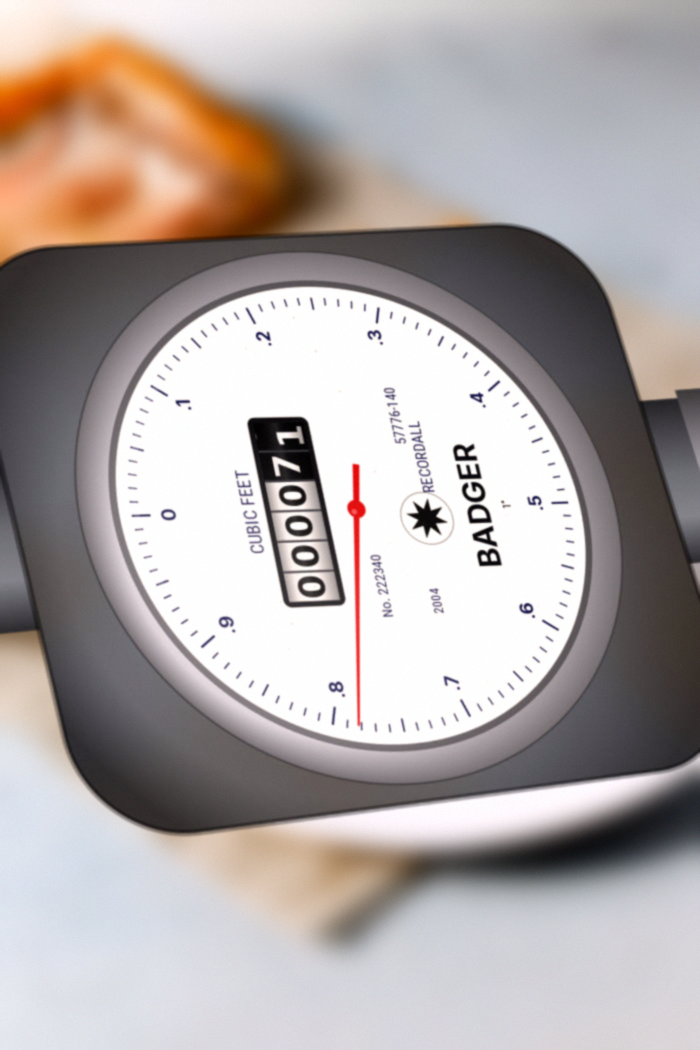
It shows value=70.78 unit=ft³
